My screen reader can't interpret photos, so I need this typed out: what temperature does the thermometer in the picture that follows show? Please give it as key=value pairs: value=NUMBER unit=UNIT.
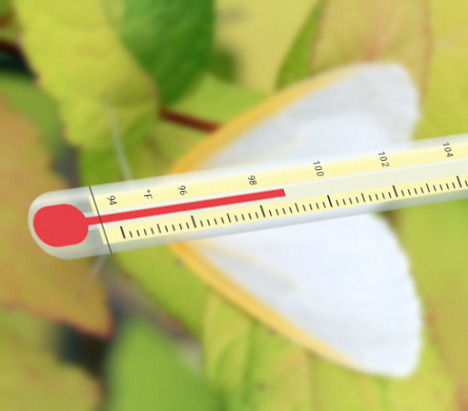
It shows value=98.8 unit=°F
